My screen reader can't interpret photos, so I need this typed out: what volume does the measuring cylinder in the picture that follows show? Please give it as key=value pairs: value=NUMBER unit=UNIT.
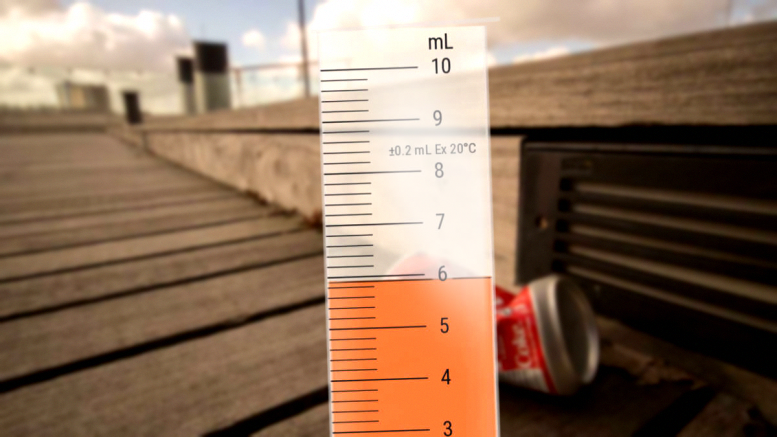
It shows value=5.9 unit=mL
